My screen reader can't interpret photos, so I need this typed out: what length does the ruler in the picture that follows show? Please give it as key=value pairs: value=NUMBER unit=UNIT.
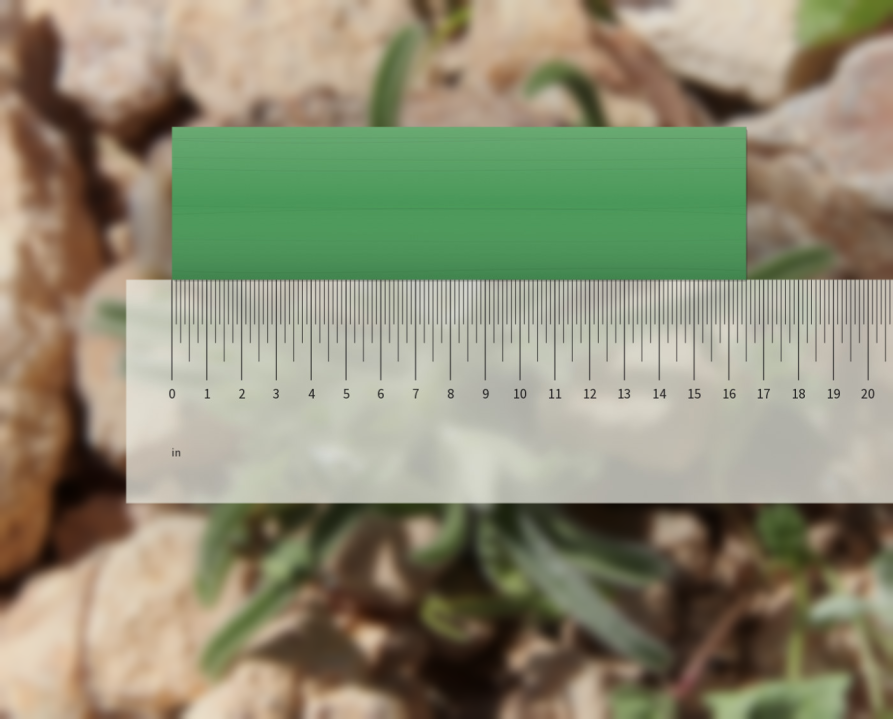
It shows value=16.5 unit=in
